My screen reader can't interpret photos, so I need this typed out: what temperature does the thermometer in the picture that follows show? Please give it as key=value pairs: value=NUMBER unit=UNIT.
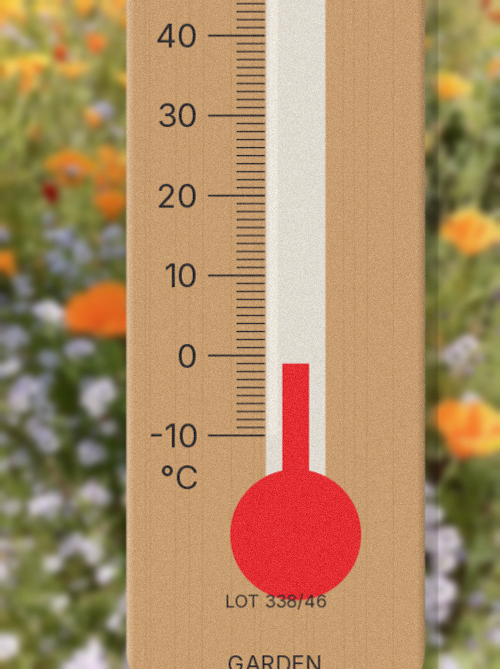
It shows value=-1 unit=°C
